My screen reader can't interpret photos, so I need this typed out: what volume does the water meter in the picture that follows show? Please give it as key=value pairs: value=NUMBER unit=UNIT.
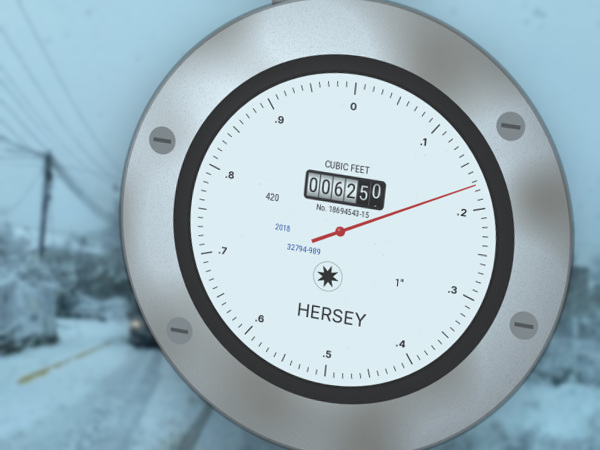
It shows value=6250.17 unit=ft³
